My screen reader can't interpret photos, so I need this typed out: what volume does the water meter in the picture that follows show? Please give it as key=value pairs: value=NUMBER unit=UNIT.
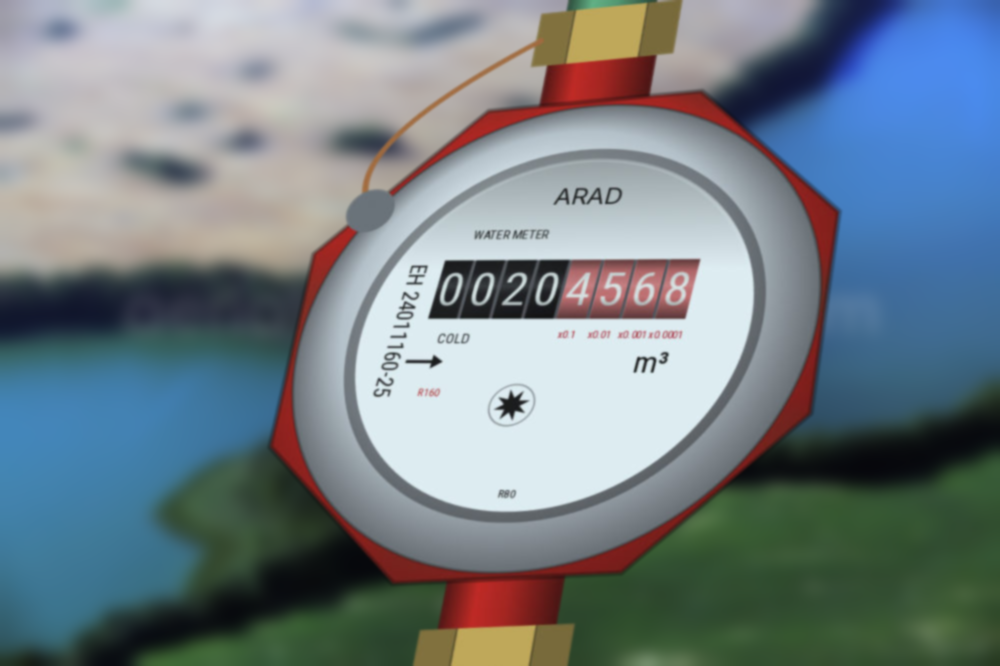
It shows value=20.4568 unit=m³
